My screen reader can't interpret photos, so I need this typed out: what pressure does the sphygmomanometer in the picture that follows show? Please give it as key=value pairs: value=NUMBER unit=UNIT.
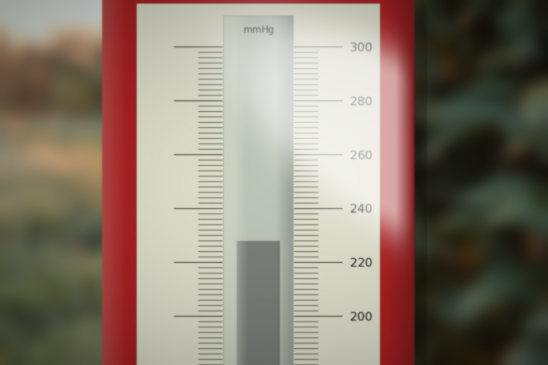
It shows value=228 unit=mmHg
